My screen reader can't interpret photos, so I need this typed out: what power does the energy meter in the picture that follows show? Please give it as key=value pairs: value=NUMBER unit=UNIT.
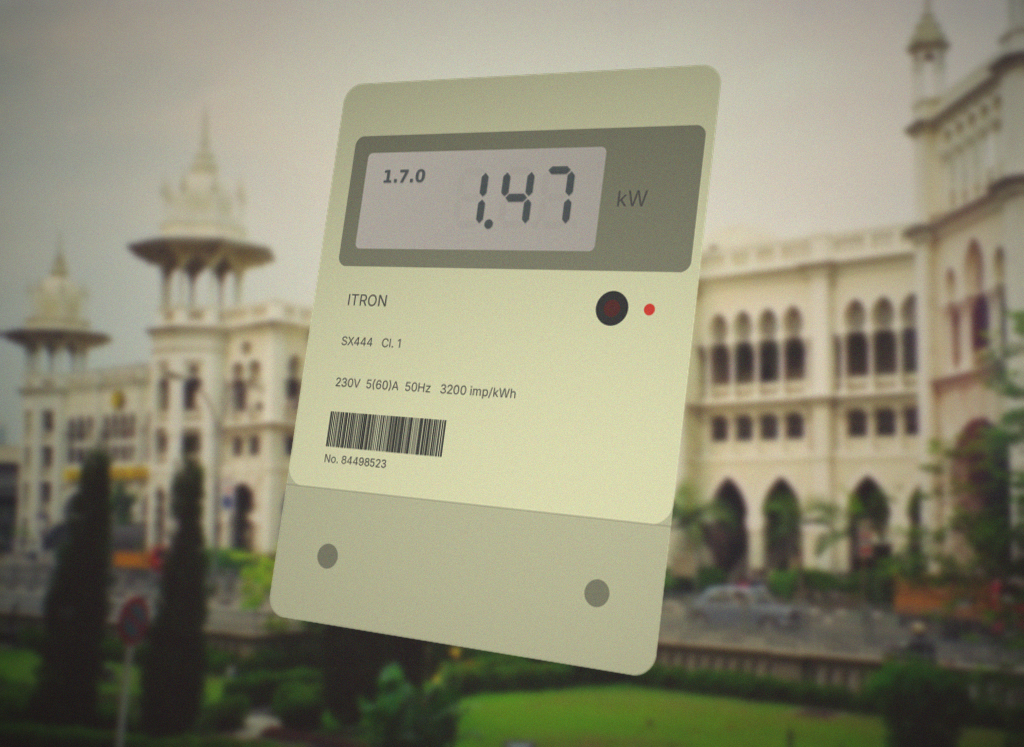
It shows value=1.47 unit=kW
